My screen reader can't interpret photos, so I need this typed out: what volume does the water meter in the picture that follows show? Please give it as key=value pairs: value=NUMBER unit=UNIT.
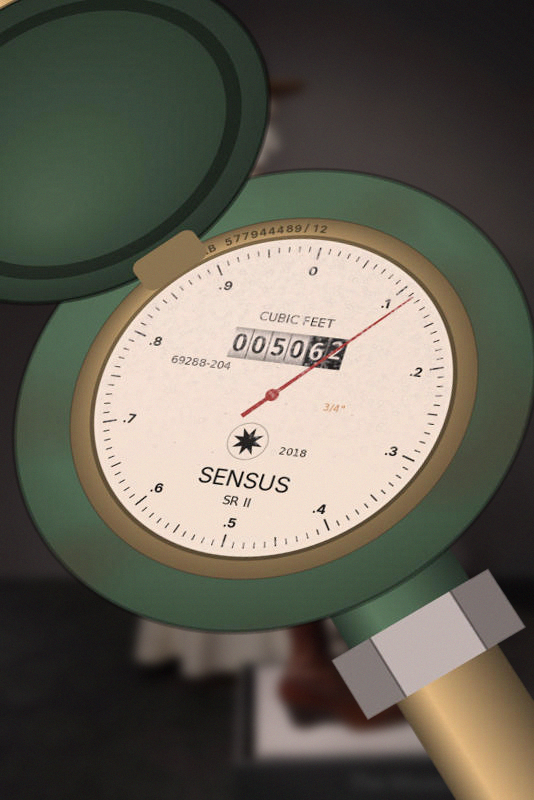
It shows value=5062.11 unit=ft³
